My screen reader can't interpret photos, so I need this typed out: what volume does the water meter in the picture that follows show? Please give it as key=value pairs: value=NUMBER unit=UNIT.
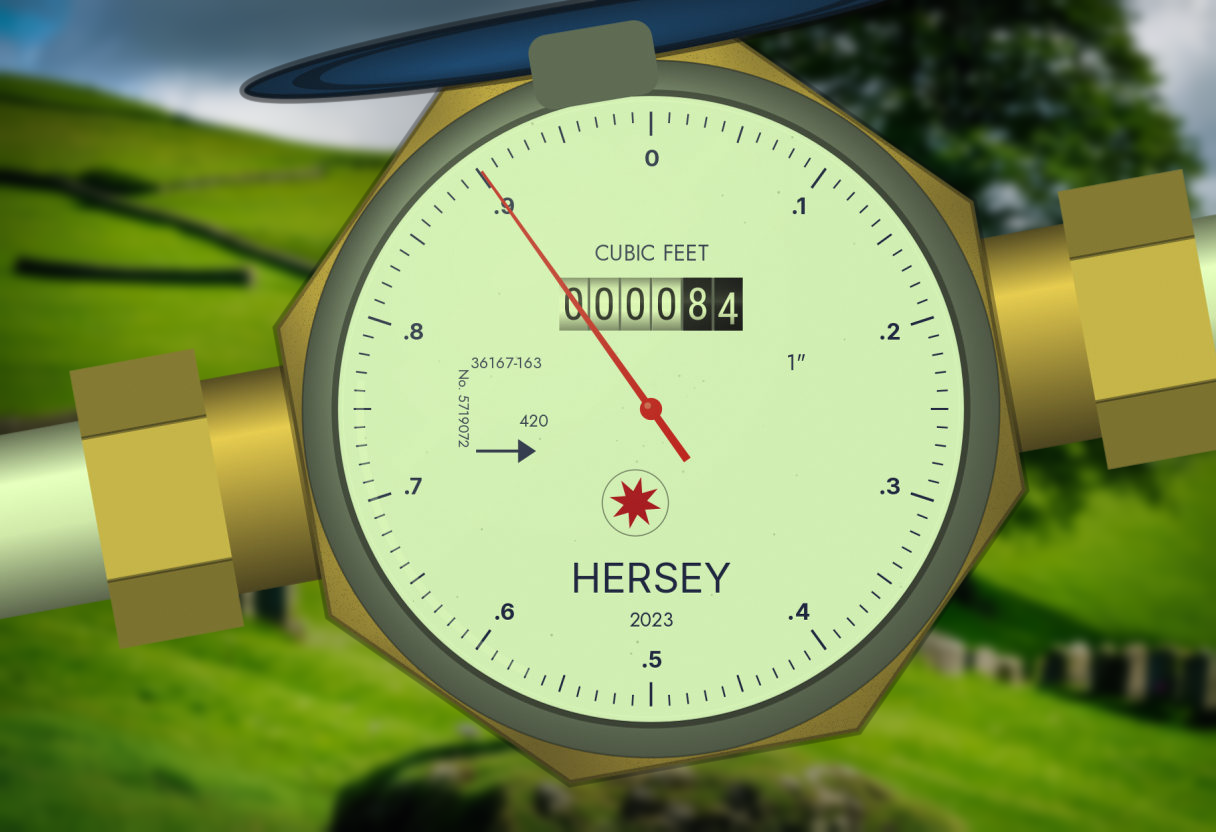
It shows value=83.90 unit=ft³
